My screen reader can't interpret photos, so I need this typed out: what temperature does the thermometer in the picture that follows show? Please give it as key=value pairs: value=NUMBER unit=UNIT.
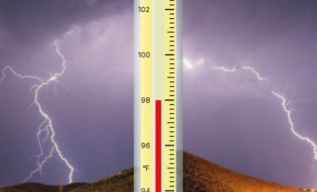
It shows value=98 unit=°F
